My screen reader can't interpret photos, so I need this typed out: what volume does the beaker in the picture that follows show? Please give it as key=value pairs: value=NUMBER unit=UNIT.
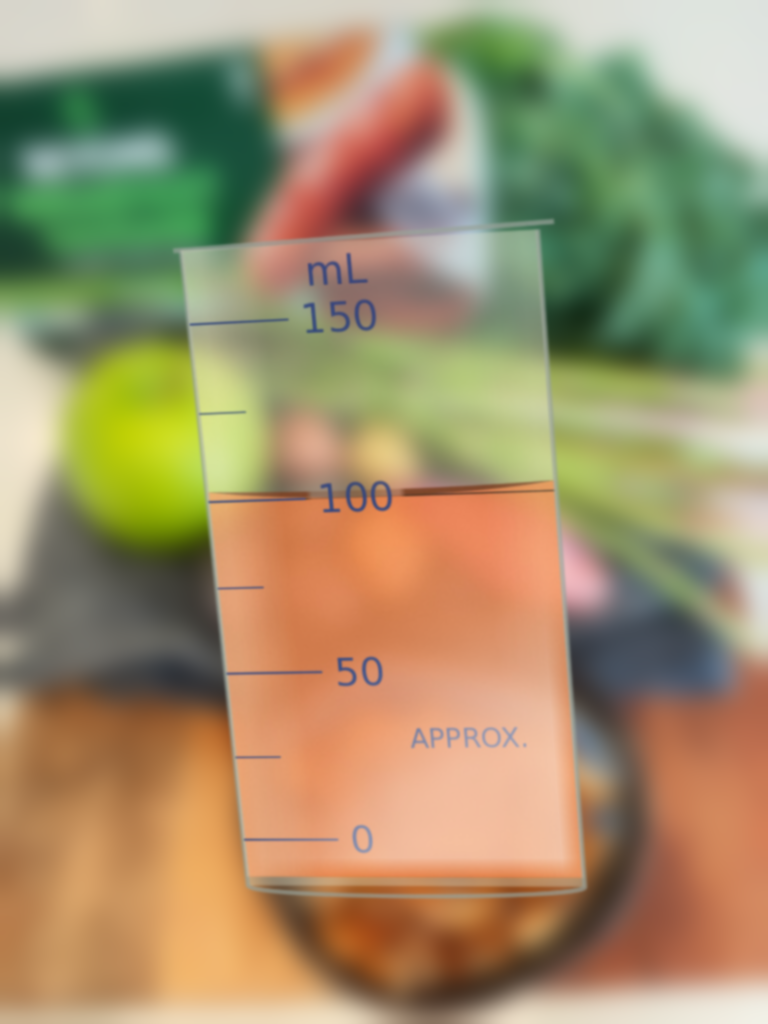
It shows value=100 unit=mL
